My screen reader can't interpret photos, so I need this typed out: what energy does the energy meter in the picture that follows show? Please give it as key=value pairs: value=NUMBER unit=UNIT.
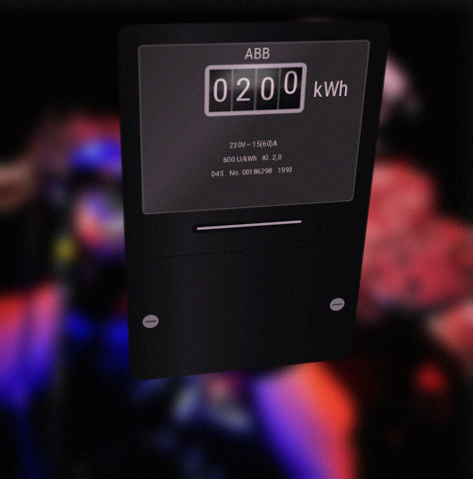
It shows value=200 unit=kWh
